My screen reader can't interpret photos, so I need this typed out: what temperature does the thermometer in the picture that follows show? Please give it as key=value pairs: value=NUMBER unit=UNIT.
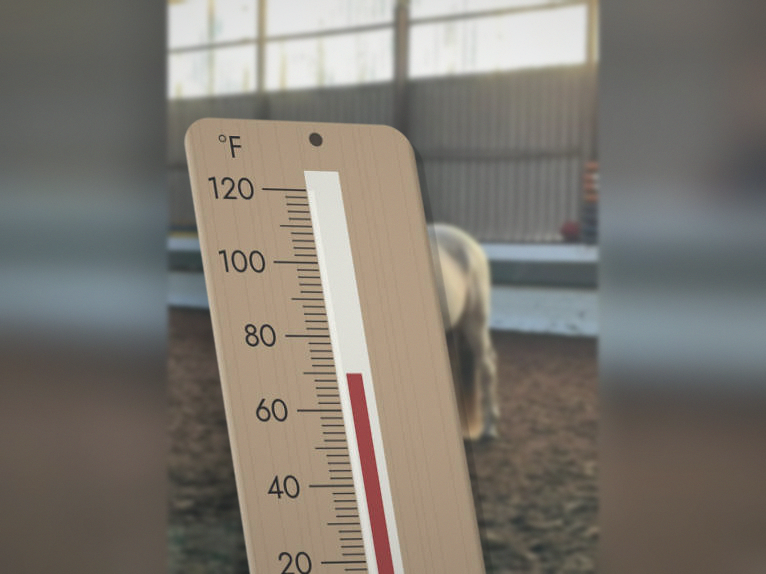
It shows value=70 unit=°F
